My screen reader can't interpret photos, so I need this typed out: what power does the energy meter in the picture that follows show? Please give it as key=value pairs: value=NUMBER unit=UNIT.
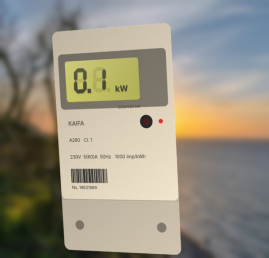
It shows value=0.1 unit=kW
